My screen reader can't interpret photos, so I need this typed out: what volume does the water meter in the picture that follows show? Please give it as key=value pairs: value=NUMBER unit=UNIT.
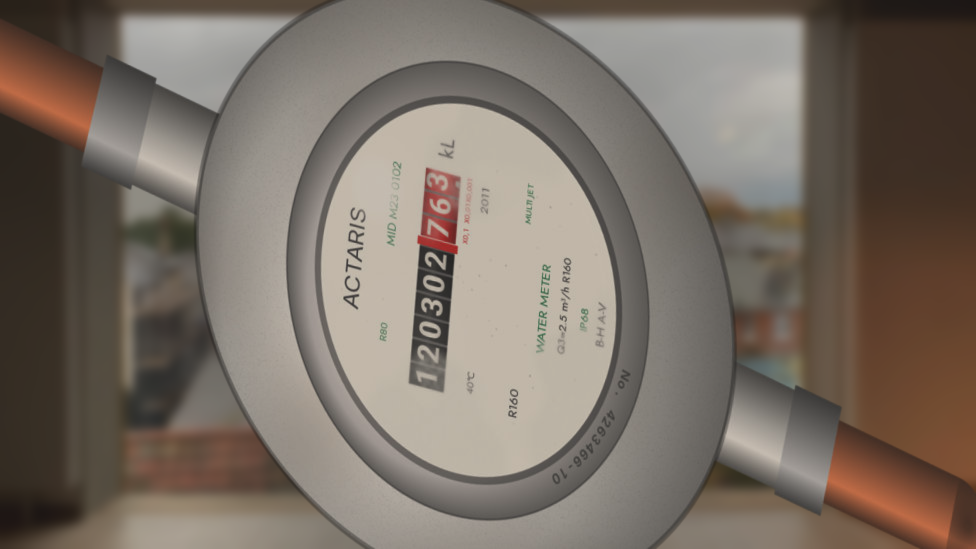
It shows value=120302.763 unit=kL
